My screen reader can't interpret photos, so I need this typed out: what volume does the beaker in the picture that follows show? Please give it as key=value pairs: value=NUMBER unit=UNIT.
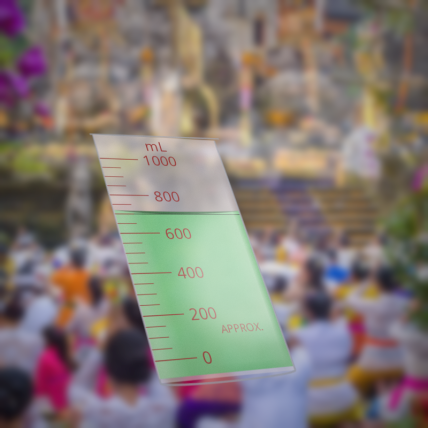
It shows value=700 unit=mL
